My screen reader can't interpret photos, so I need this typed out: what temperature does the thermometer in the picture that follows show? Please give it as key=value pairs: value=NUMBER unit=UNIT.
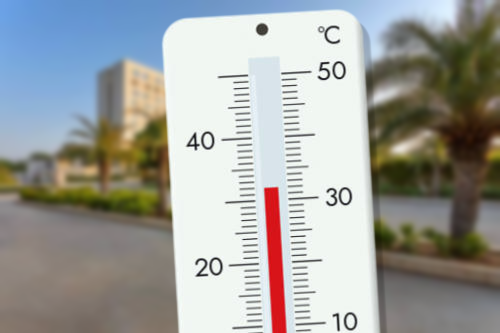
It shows value=32 unit=°C
